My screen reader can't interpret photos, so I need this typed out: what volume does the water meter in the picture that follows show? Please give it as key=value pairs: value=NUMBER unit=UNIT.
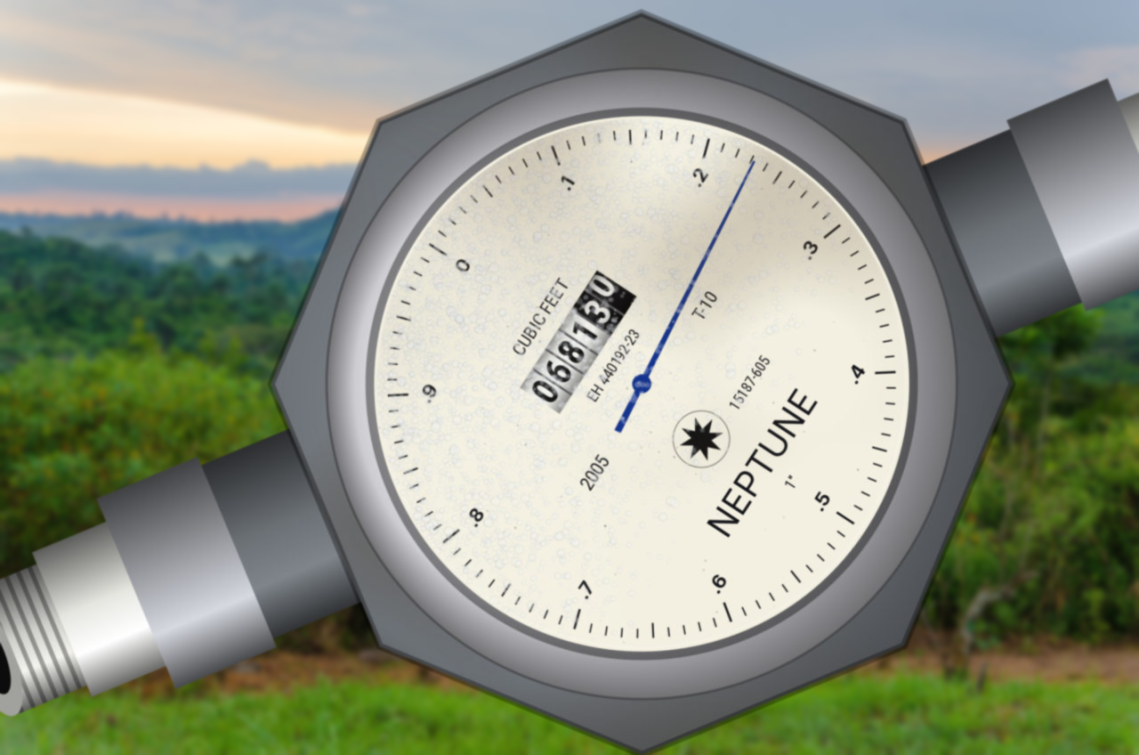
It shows value=68130.23 unit=ft³
